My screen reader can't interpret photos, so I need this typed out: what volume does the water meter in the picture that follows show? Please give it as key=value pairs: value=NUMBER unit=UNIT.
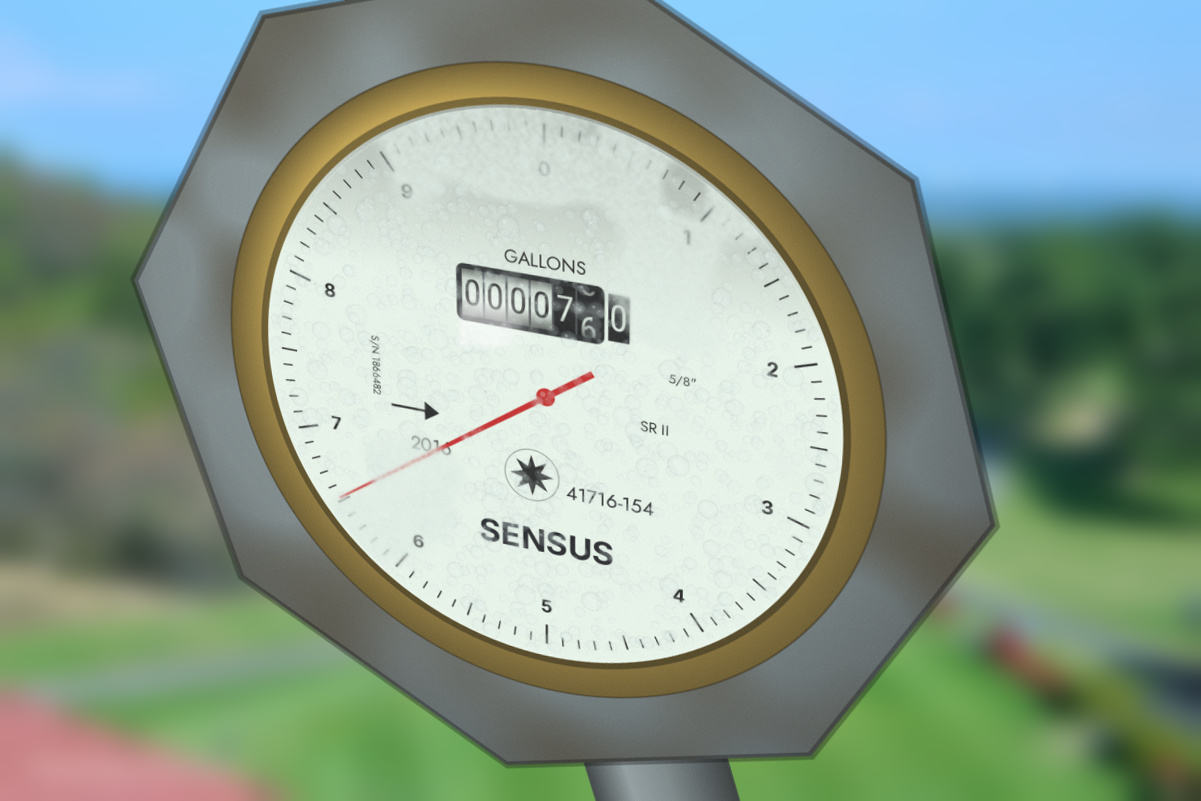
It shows value=756.5 unit=gal
